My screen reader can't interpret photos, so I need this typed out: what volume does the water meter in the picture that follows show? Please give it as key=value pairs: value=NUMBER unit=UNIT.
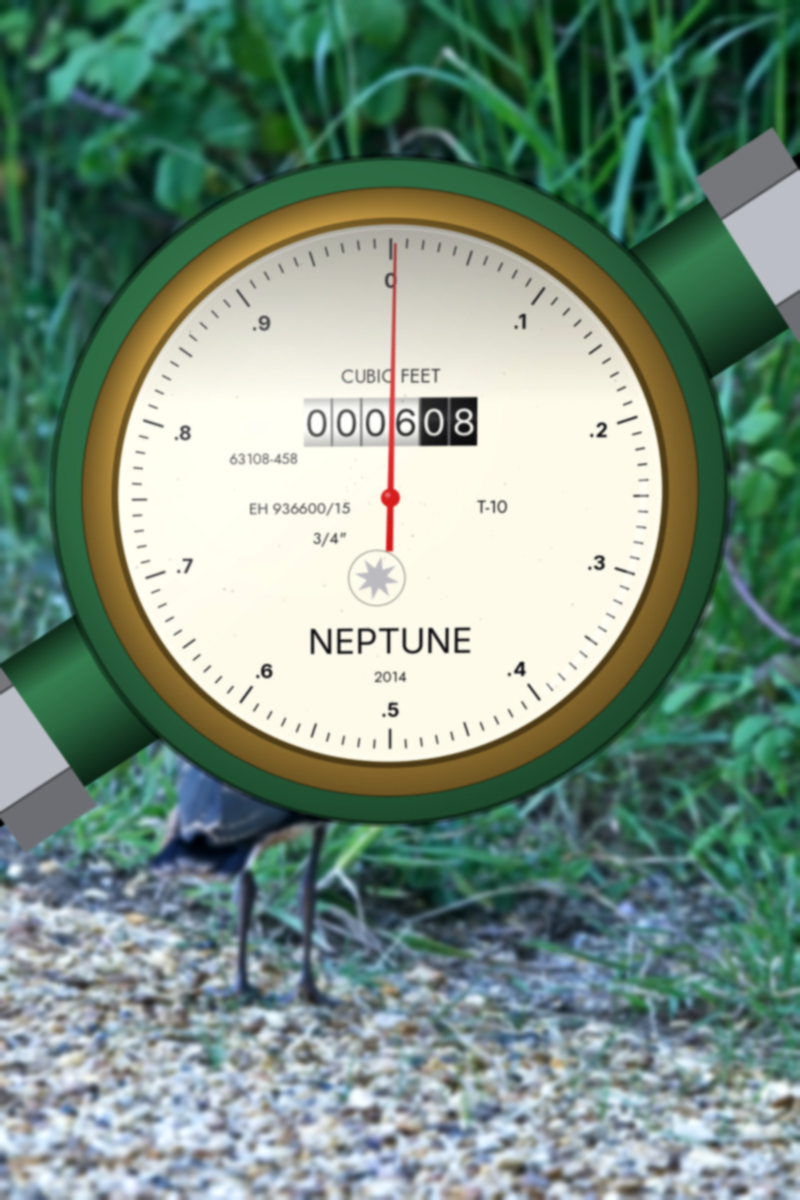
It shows value=608.00 unit=ft³
